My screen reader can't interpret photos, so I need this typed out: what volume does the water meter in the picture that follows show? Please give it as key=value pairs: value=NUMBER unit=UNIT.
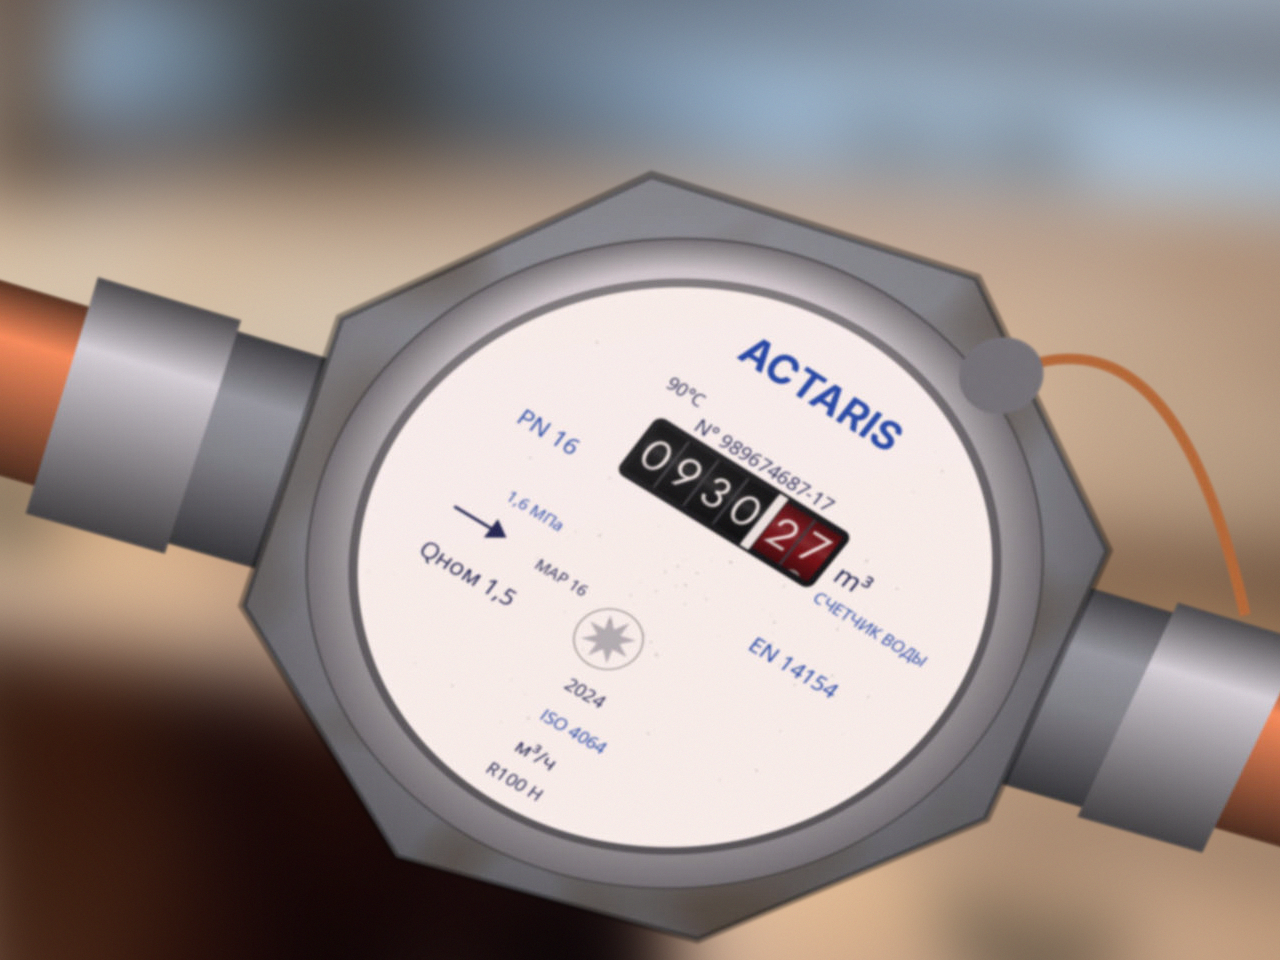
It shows value=930.27 unit=m³
